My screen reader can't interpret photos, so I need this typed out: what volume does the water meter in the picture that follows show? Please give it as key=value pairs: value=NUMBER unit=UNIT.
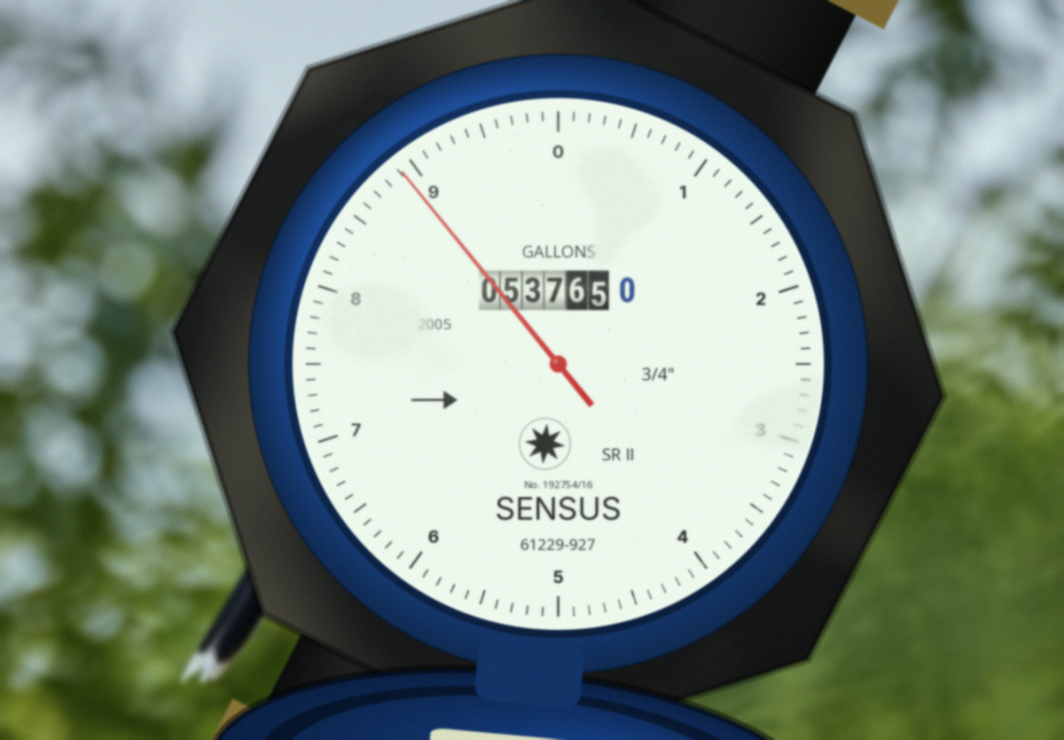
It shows value=537648.9 unit=gal
